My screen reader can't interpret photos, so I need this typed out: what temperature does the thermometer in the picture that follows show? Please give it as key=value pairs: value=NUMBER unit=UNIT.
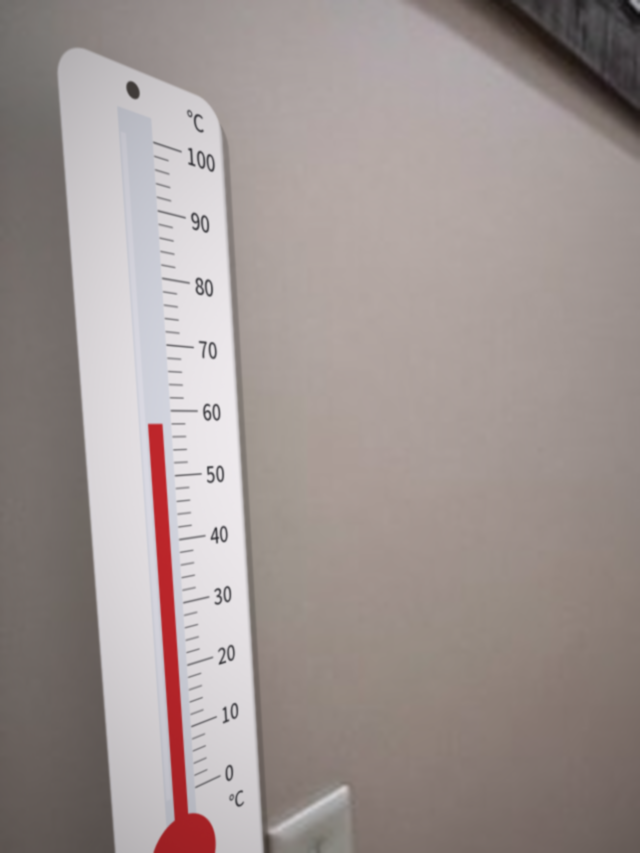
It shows value=58 unit=°C
